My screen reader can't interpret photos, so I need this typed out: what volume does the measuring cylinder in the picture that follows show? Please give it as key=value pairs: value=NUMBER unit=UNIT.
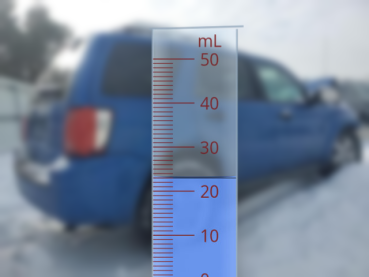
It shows value=23 unit=mL
